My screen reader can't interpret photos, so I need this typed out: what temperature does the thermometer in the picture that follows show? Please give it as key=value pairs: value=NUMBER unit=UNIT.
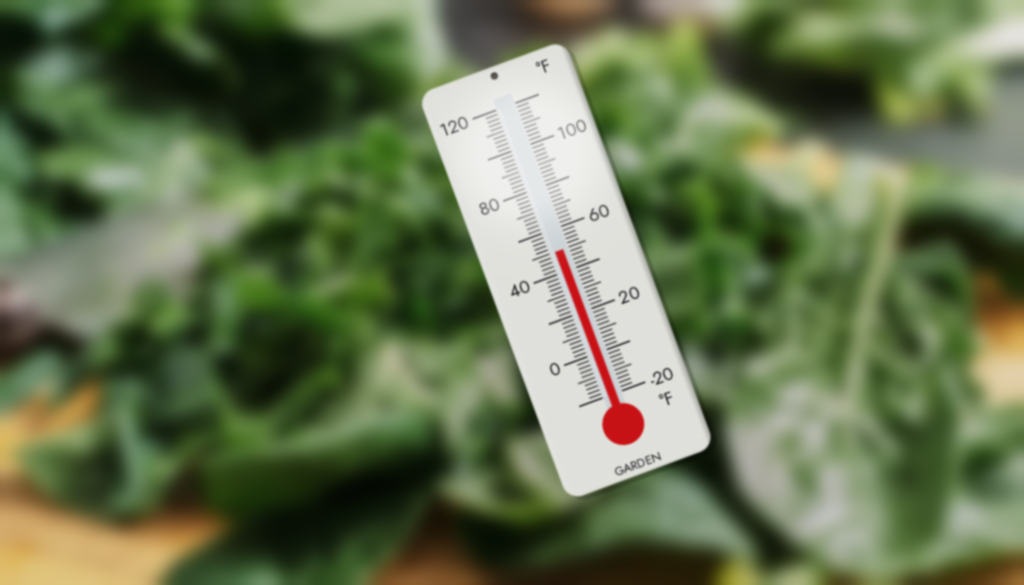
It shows value=50 unit=°F
